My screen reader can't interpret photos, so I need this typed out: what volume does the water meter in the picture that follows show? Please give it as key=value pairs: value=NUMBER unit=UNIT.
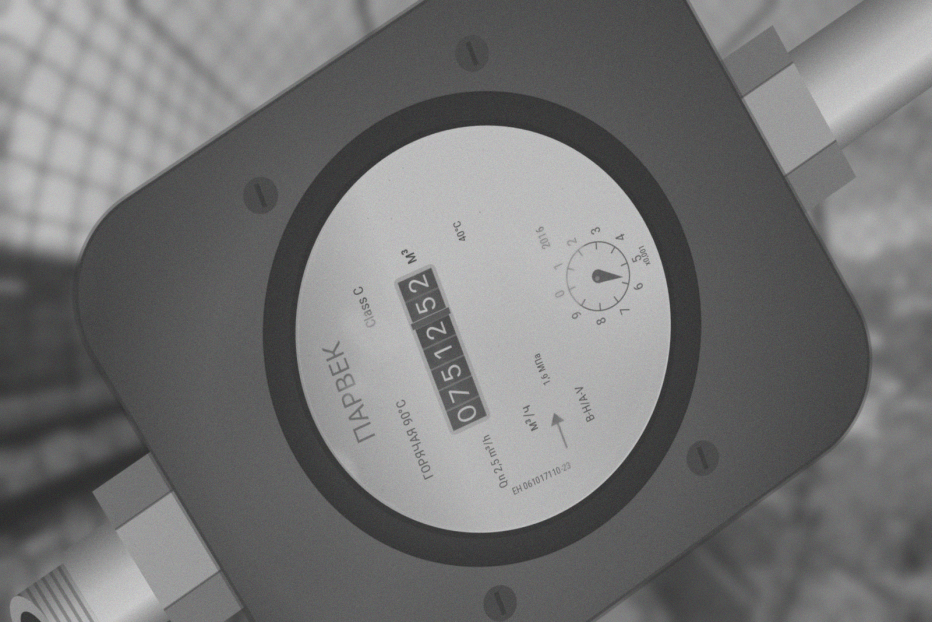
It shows value=7512.525 unit=m³
